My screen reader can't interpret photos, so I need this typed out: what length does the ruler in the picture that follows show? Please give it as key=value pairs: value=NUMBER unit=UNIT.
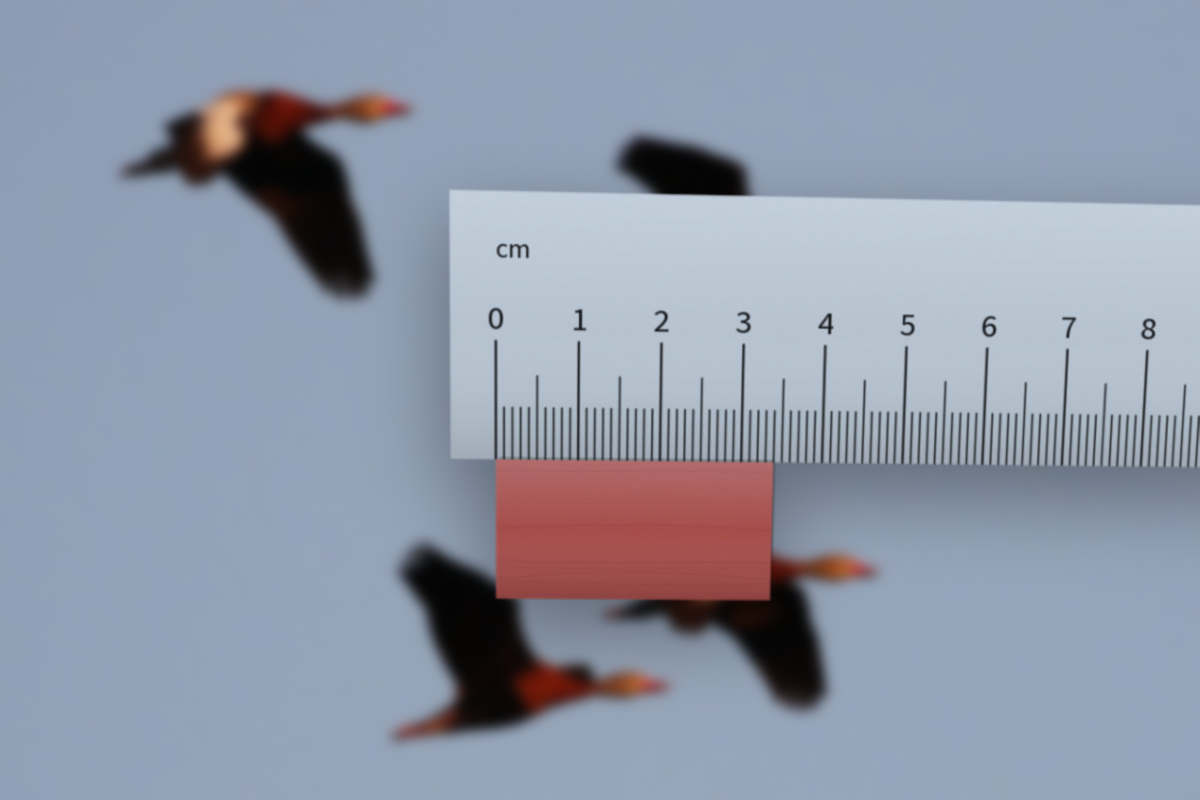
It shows value=3.4 unit=cm
